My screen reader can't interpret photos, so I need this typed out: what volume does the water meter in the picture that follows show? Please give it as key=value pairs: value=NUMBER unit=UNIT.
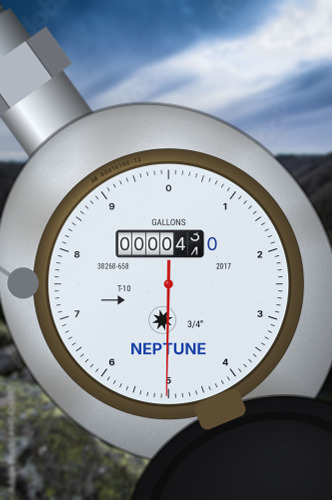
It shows value=435.0 unit=gal
